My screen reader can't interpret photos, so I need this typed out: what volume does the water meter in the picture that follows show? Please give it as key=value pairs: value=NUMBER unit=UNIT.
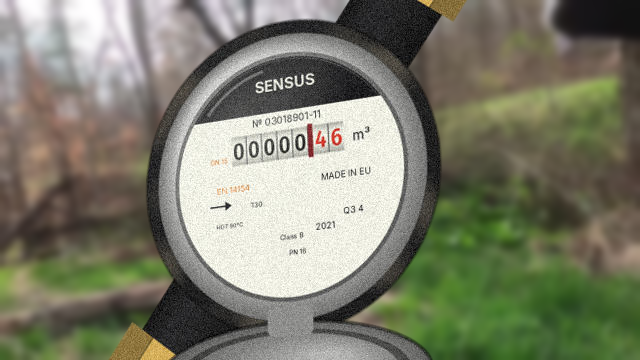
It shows value=0.46 unit=m³
